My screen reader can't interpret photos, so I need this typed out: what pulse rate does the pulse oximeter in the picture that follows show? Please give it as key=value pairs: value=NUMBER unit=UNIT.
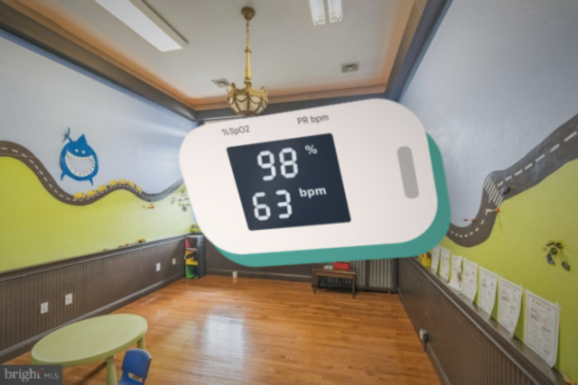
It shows value=63 unit=bpm
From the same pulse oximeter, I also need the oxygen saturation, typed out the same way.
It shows value=98 unit=%
